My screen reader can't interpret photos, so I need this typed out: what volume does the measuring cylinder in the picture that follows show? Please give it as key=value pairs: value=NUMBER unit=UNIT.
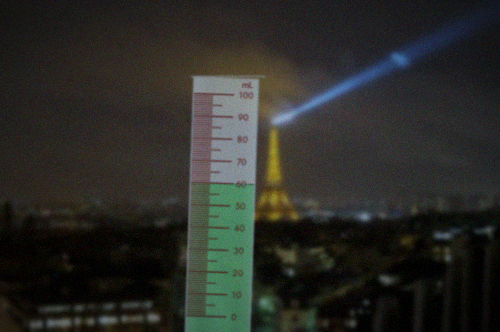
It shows value=60 unit=mL
